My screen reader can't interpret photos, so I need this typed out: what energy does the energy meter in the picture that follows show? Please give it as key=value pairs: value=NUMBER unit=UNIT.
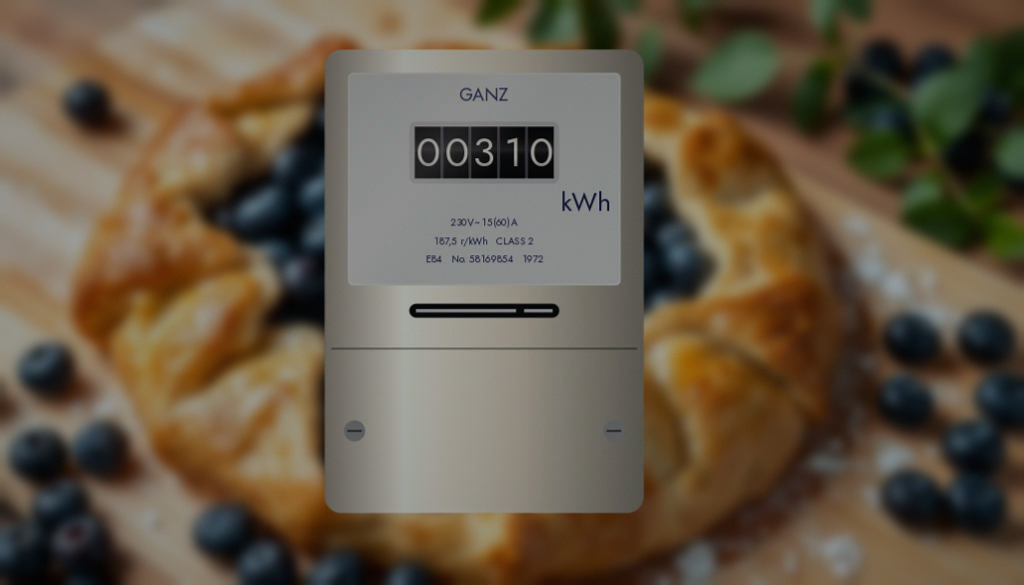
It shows value=310 unit=kWh
